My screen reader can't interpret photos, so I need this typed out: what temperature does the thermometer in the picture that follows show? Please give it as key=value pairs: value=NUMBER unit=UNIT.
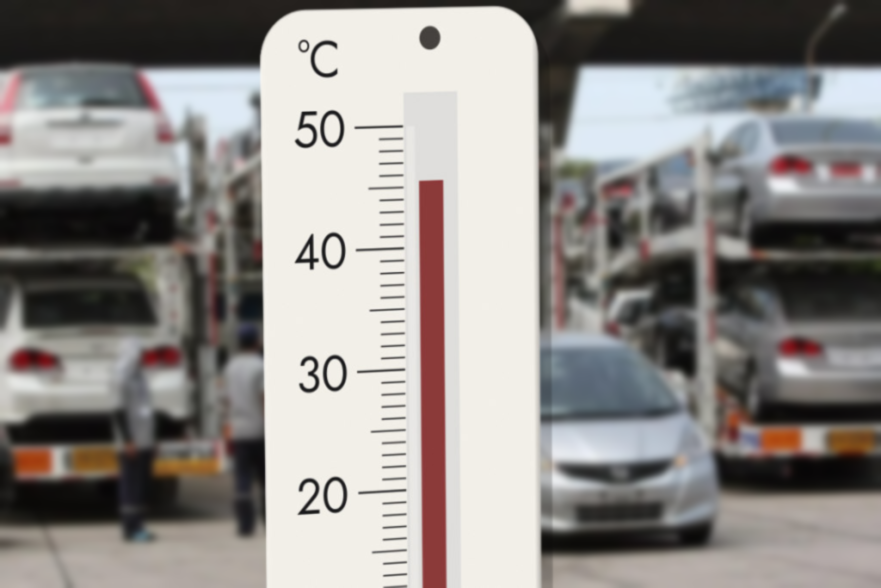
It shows value=45.5 unit=°C
